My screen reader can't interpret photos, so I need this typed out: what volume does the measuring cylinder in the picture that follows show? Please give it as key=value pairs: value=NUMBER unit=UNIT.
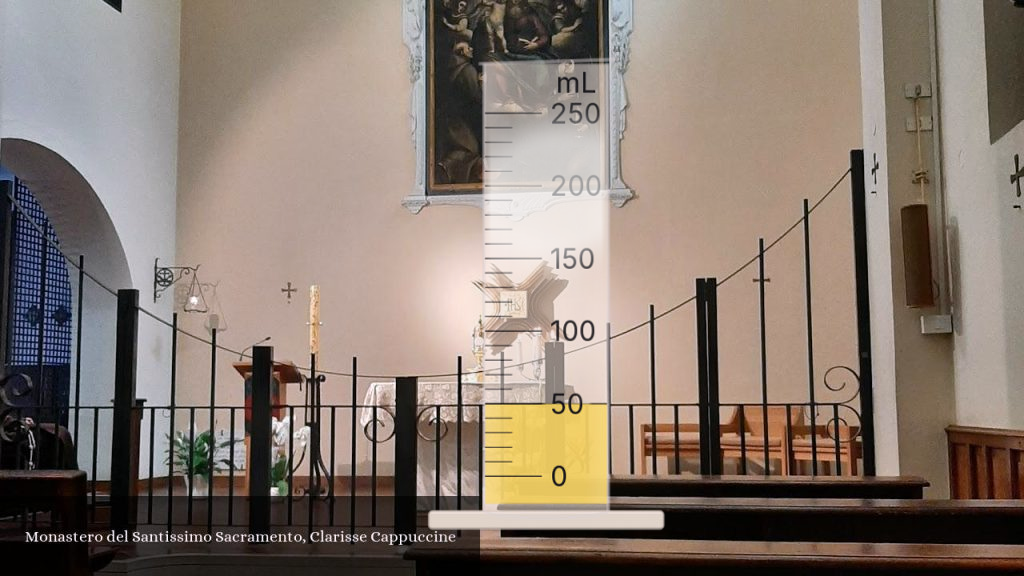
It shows value=50 unit=mL
